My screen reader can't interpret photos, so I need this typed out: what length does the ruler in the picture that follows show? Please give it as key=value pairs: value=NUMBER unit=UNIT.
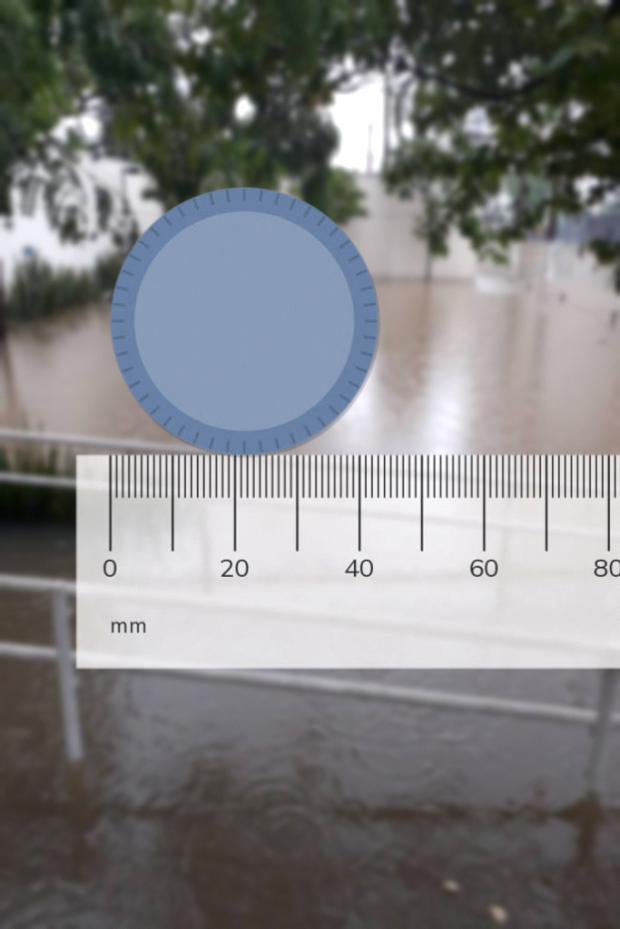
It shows value=43 unit=mm
